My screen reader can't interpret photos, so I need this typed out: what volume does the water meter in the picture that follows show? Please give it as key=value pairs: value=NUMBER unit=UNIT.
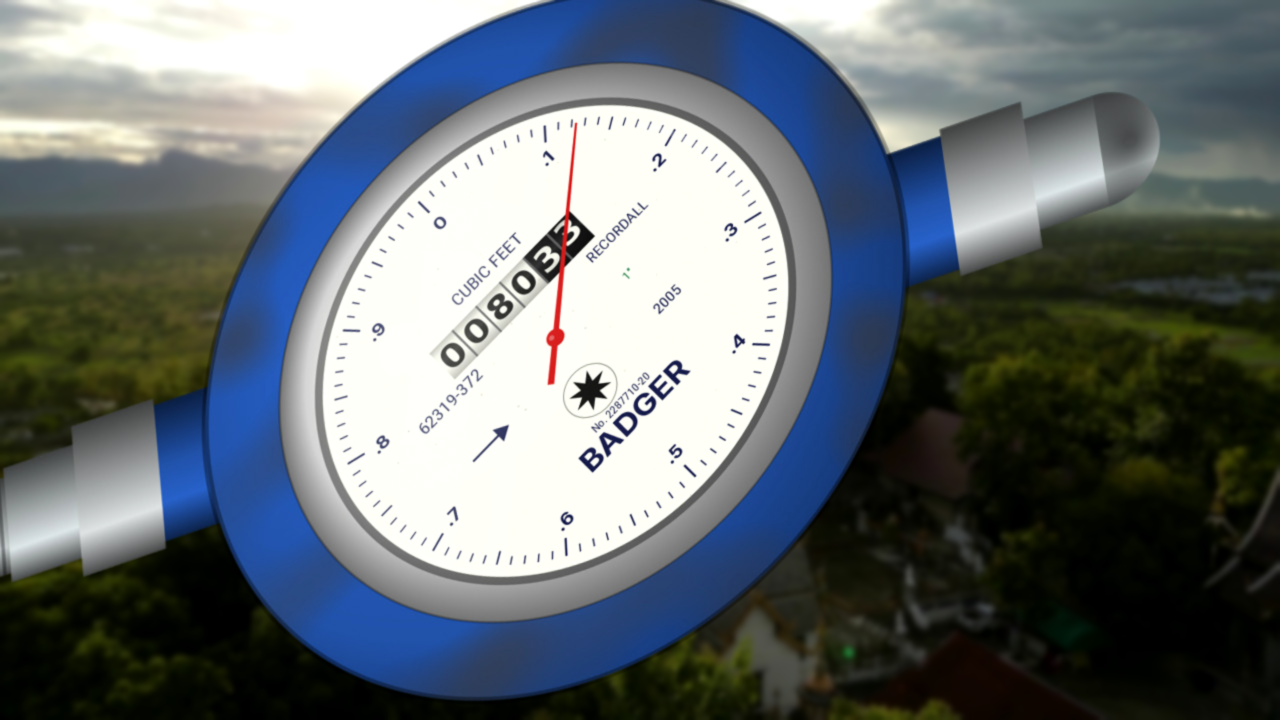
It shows value=8033.12 unit=ft³
